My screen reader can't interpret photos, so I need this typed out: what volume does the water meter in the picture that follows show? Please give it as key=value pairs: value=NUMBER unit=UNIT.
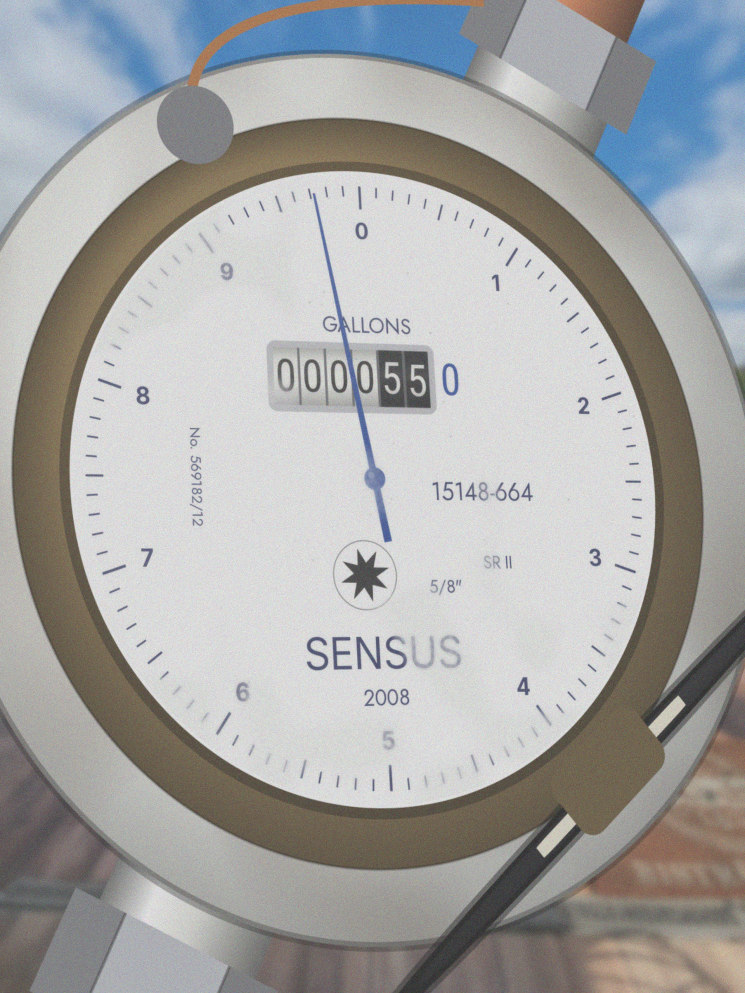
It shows value=549.7 unit=gal
